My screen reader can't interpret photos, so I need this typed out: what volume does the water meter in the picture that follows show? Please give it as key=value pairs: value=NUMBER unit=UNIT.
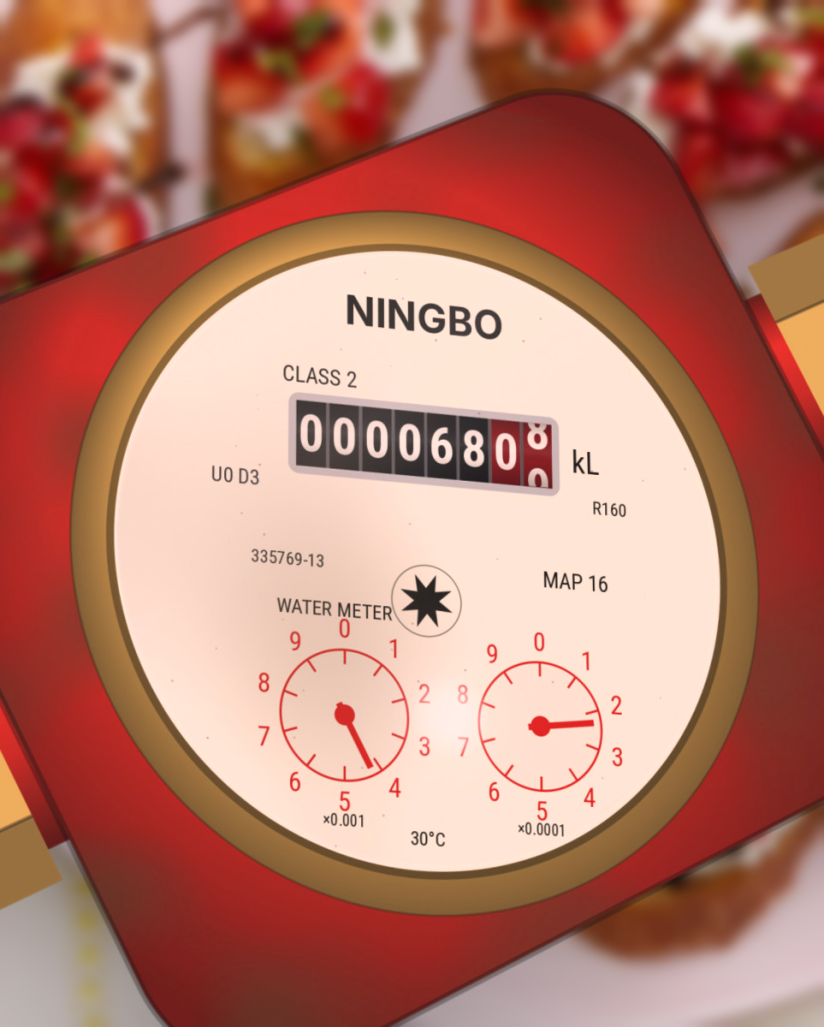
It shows value=68.0842 unit=kL
